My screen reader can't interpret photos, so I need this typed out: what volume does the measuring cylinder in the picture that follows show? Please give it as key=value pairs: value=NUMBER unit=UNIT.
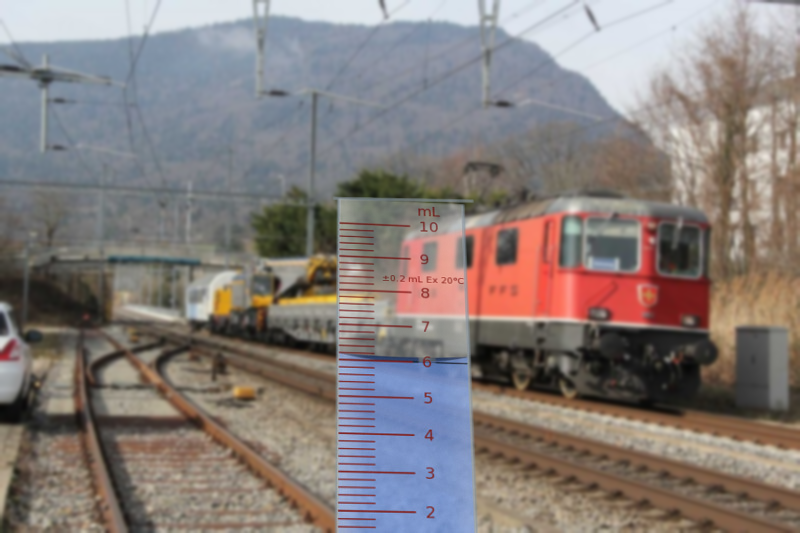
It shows value=6 unit=mL
